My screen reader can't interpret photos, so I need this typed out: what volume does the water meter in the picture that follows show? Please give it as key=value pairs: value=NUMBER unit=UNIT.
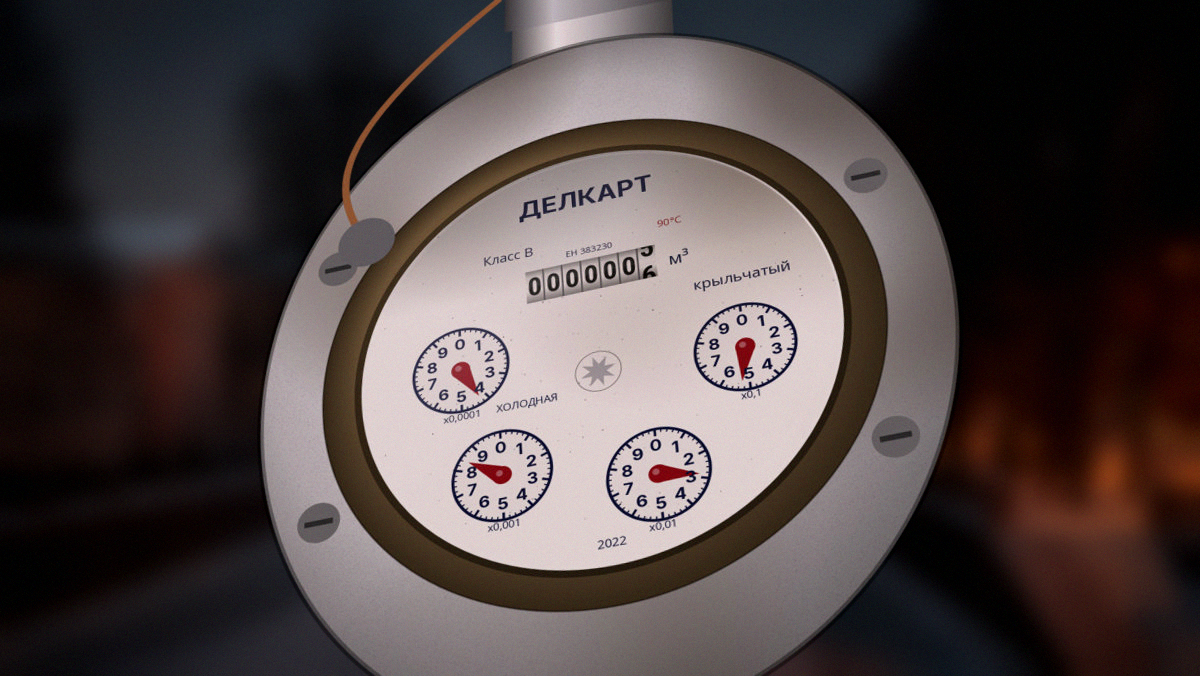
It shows value=5.5284 unit=m³
